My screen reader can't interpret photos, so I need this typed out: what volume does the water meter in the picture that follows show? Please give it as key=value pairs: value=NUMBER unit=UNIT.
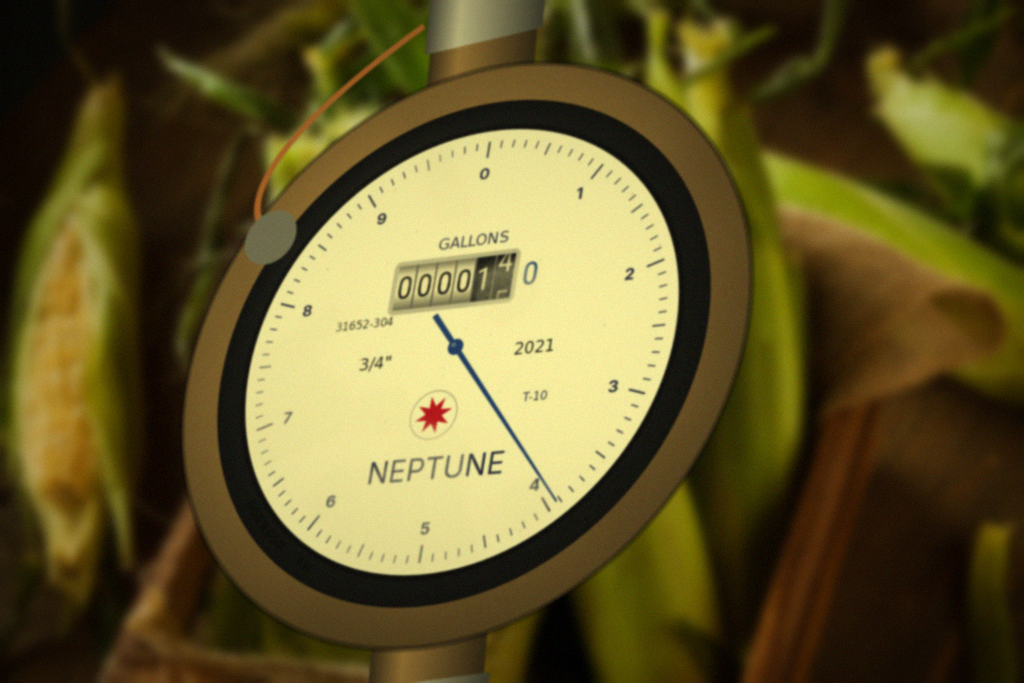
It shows value=143.9 unit=gal
